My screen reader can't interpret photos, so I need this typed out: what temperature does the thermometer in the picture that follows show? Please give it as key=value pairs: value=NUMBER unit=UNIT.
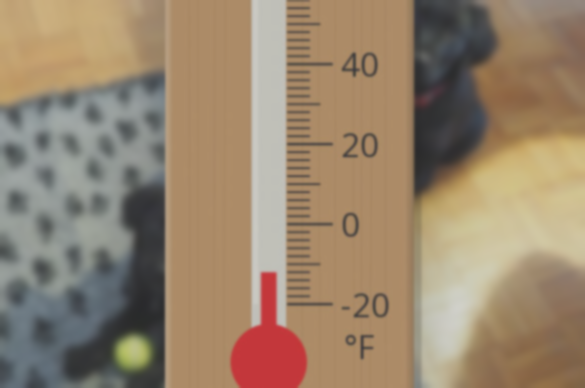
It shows value=-12 unit=°F
